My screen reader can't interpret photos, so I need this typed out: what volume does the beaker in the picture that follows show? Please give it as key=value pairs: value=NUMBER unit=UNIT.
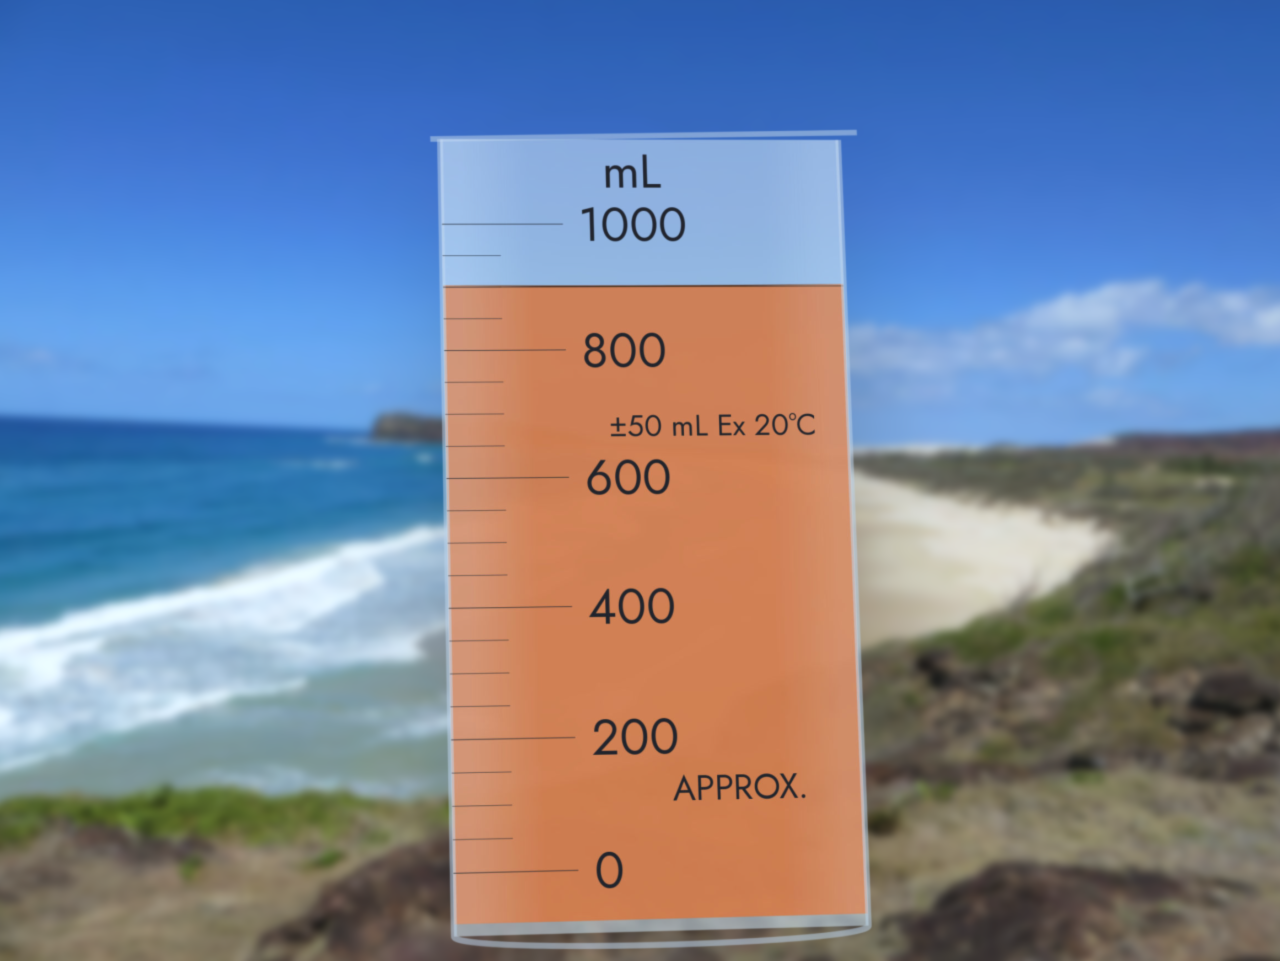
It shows value=900 unit=mL
